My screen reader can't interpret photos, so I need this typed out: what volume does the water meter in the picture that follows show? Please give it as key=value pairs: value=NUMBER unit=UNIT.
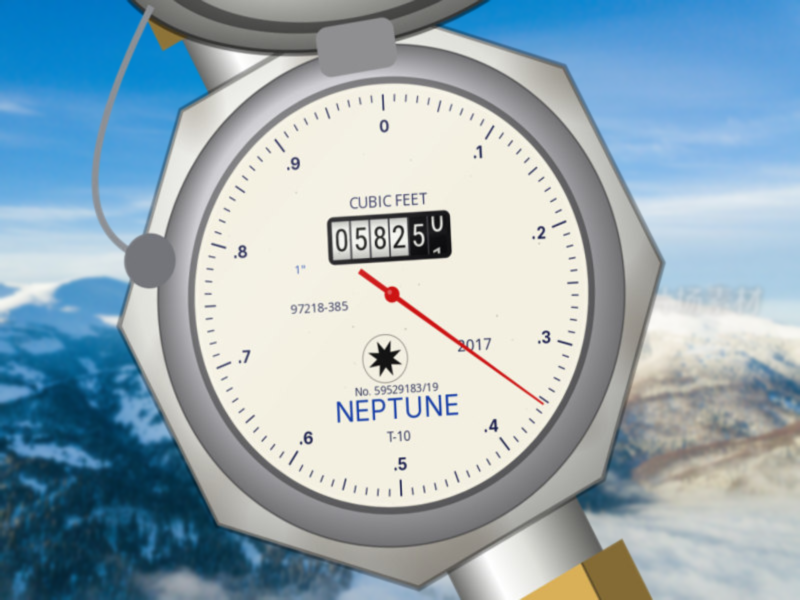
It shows value=58250.35 unit=ft³
